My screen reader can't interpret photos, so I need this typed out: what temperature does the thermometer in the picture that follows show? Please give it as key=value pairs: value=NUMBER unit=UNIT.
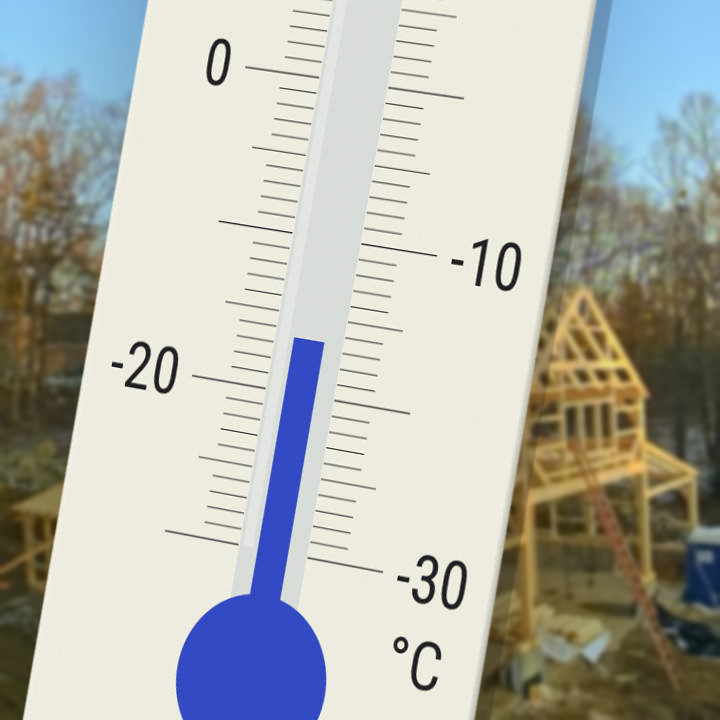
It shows value=-16.5 unit=°C
